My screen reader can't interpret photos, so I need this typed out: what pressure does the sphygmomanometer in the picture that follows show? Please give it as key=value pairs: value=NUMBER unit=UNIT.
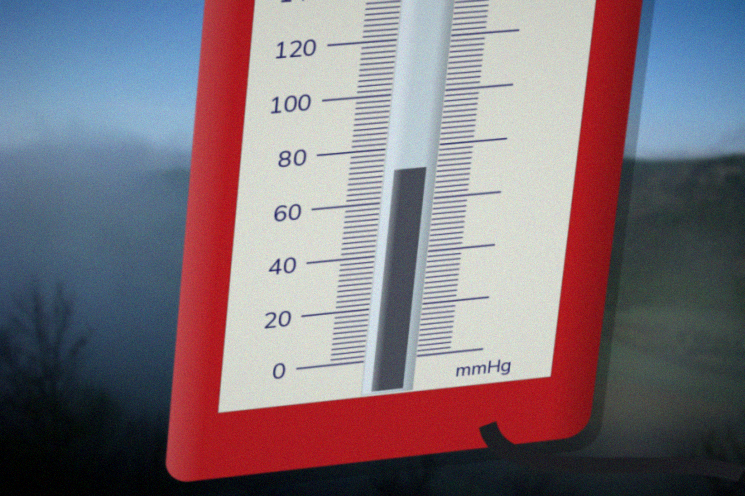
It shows value=72 unit=mmHg
